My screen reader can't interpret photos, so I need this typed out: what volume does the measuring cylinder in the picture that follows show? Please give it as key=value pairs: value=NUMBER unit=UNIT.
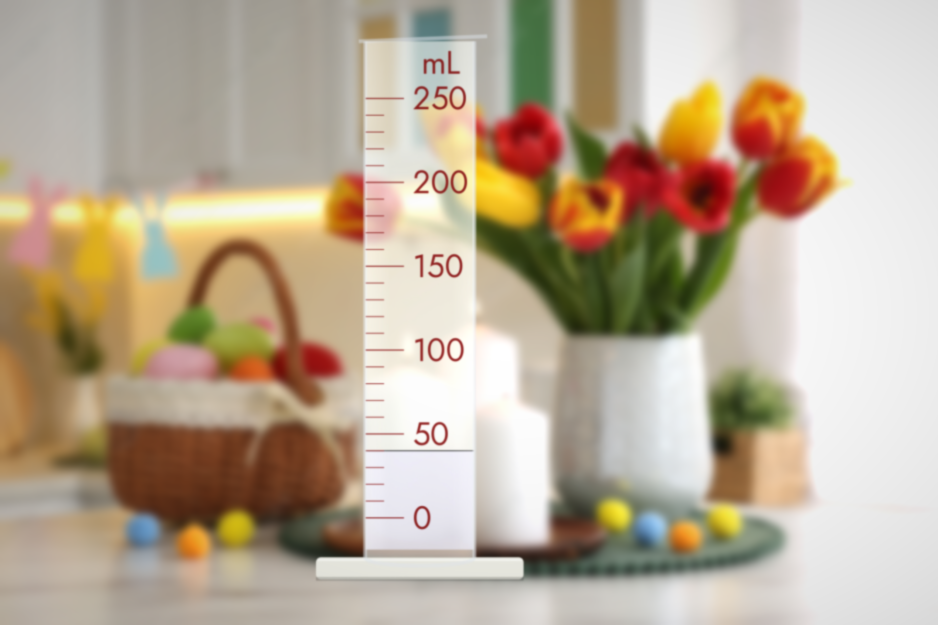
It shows value=40 unit=mL
